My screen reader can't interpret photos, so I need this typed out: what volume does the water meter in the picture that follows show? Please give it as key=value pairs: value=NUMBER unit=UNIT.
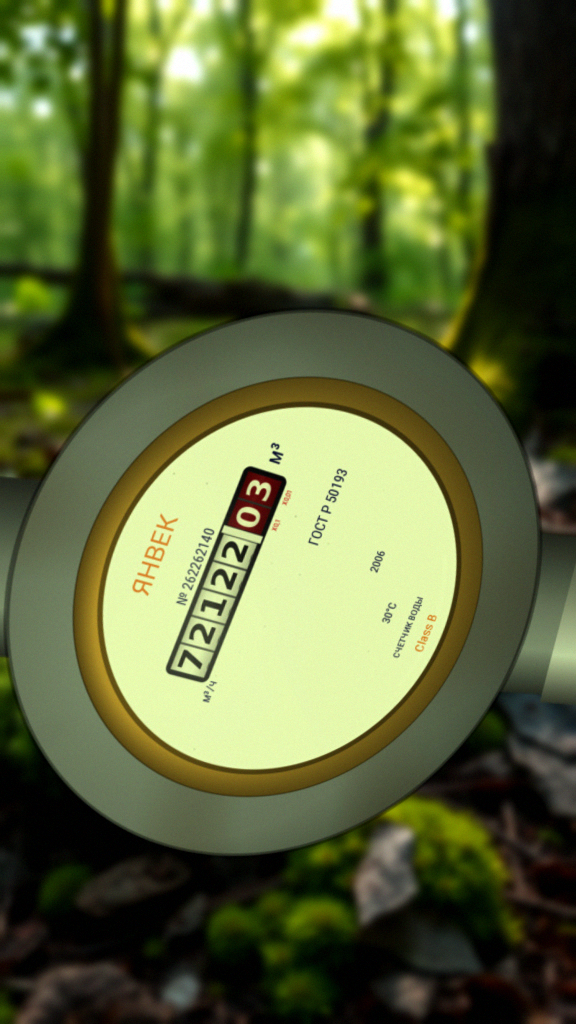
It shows value=72122.03 unit=m³
